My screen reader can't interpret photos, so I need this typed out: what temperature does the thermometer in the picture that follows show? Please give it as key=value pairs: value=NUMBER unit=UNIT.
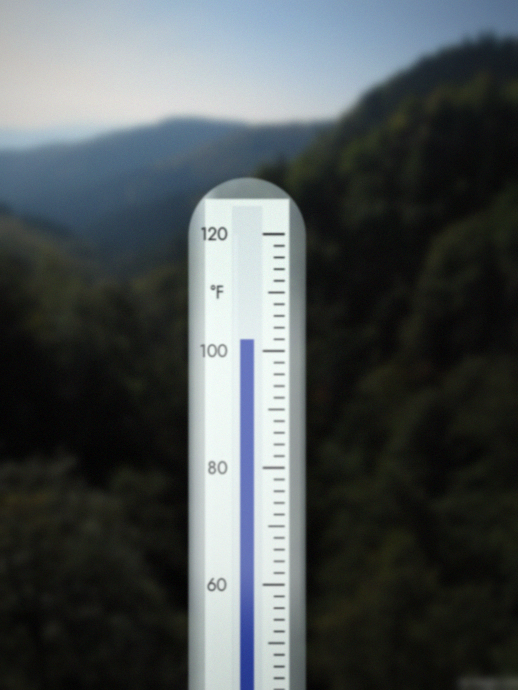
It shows value=102 unit=°F
